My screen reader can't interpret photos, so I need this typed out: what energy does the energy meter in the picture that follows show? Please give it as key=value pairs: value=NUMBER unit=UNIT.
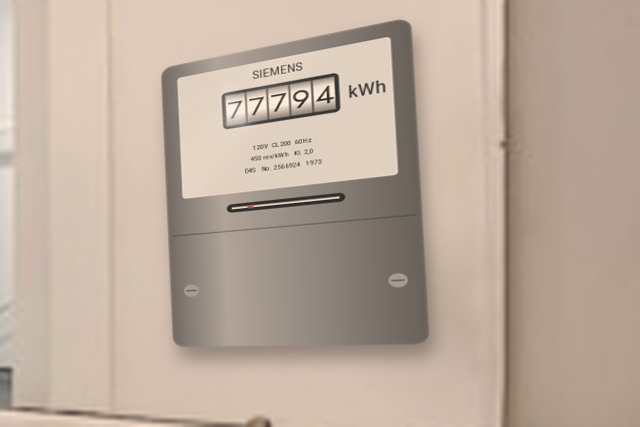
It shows value=77794 unit=kWh
